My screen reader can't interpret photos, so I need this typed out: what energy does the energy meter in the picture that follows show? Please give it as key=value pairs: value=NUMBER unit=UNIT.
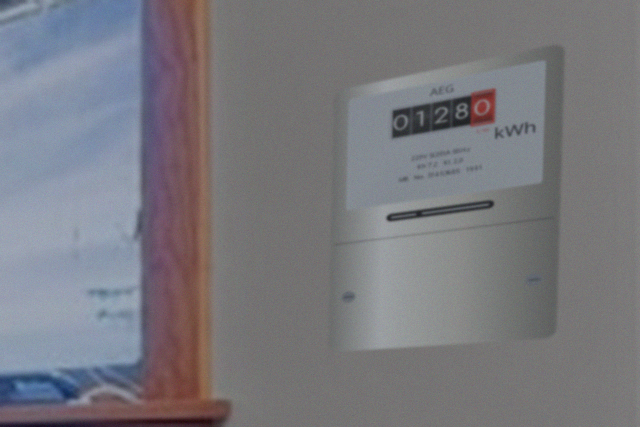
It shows value=128.0 unit=kWh
